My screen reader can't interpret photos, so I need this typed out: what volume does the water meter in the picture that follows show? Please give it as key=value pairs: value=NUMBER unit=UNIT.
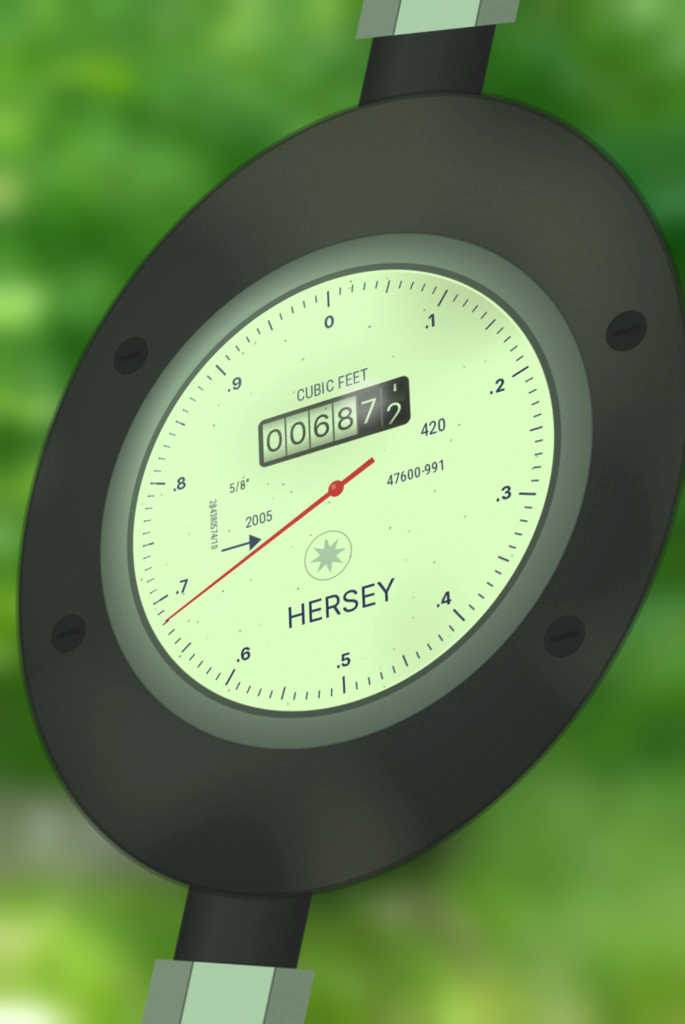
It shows value=6871.68 unit=ft³
